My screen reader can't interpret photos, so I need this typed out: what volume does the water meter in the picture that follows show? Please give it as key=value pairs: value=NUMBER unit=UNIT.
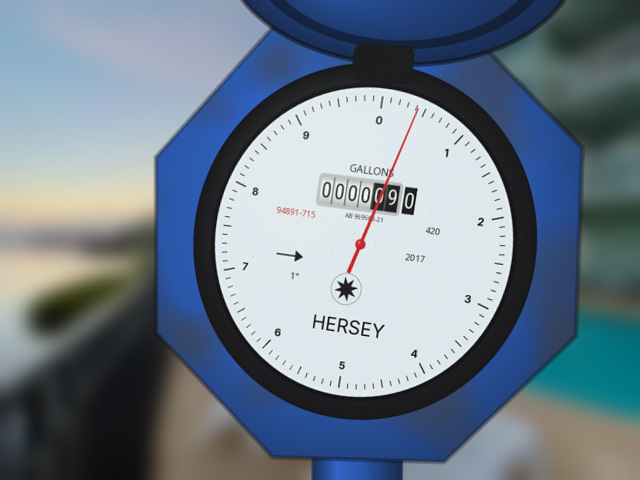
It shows value=90.4 unit=gal
